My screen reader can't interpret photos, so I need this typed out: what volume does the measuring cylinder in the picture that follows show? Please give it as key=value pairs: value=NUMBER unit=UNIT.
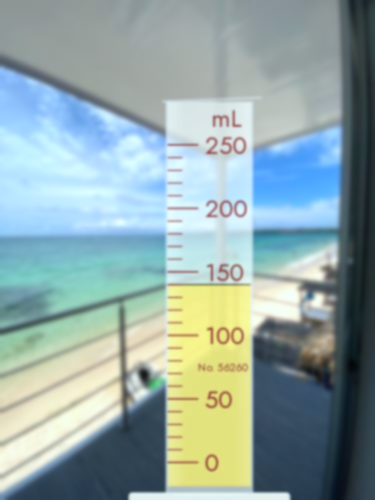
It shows value=140 unit=mL
